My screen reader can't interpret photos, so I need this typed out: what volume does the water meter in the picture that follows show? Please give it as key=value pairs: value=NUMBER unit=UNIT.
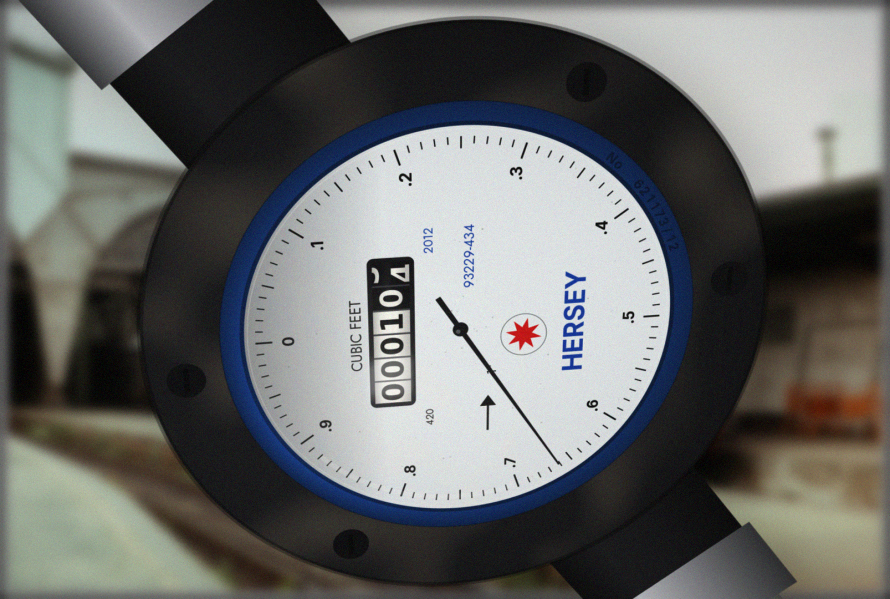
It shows value=103.66 unit=ft³
